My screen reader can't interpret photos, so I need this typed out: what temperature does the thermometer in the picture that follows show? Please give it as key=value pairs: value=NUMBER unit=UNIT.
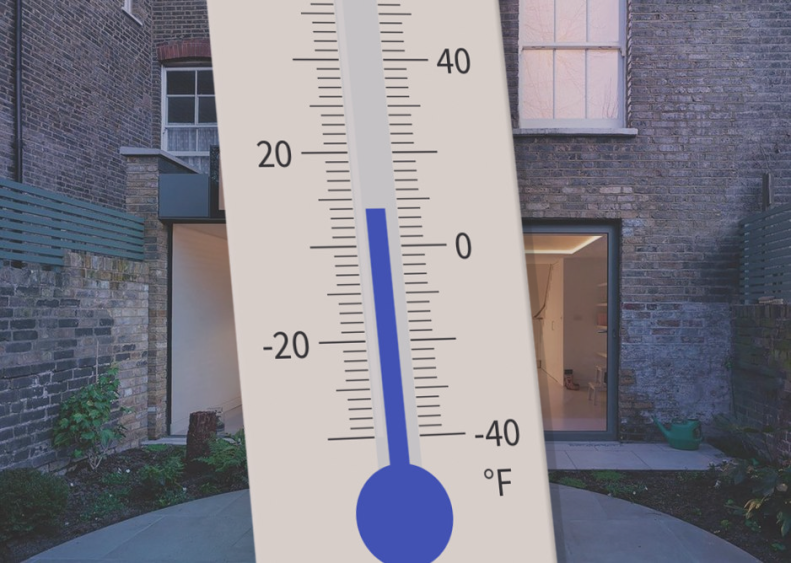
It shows value=8 unit=°F
